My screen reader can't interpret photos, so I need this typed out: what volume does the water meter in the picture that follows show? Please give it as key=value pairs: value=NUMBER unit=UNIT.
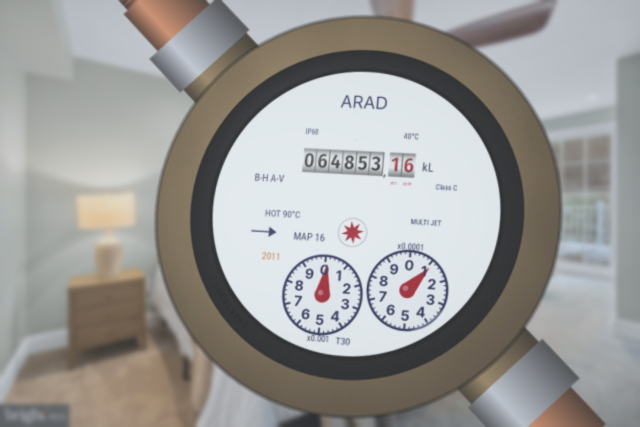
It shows value=64853.1601 unit=kL
